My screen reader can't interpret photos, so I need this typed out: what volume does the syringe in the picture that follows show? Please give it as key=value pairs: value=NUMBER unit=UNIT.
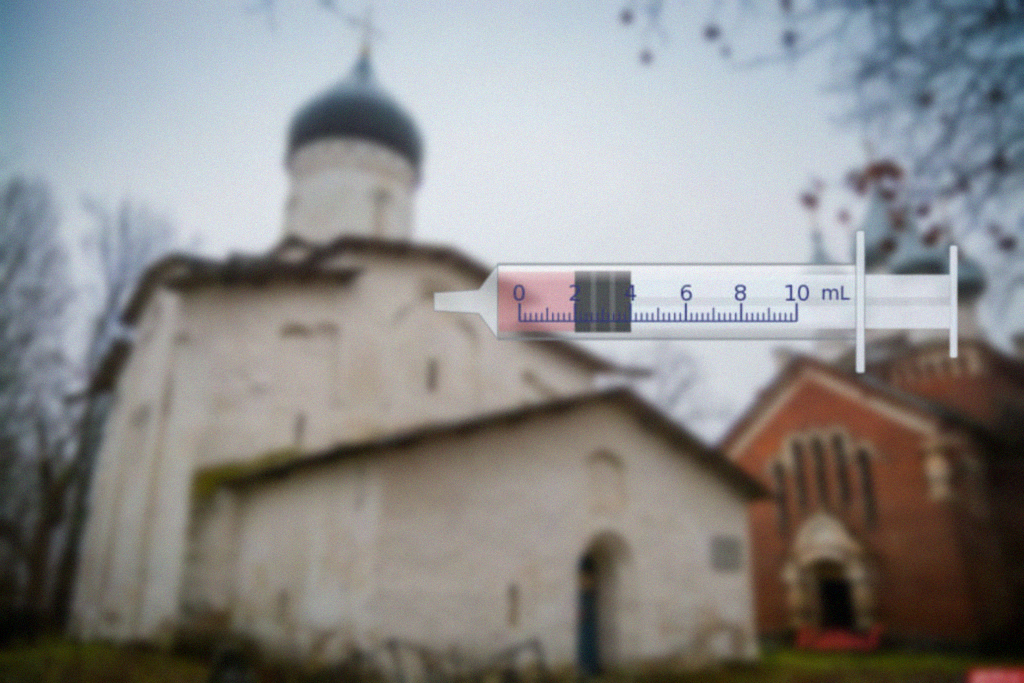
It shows value=2 unit=mL
